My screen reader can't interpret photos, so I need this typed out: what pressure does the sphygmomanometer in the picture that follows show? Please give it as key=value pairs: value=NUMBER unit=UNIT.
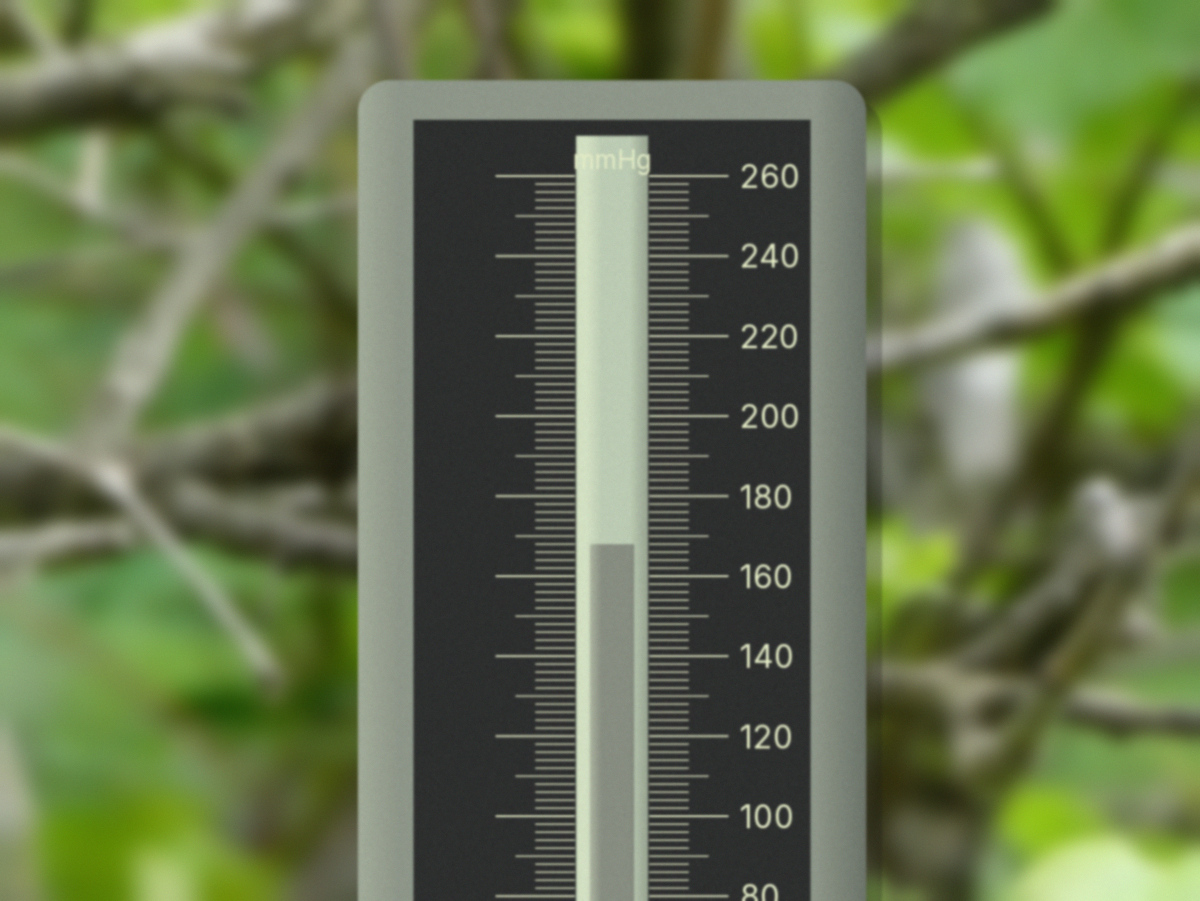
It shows value=168 unit=mmHg
